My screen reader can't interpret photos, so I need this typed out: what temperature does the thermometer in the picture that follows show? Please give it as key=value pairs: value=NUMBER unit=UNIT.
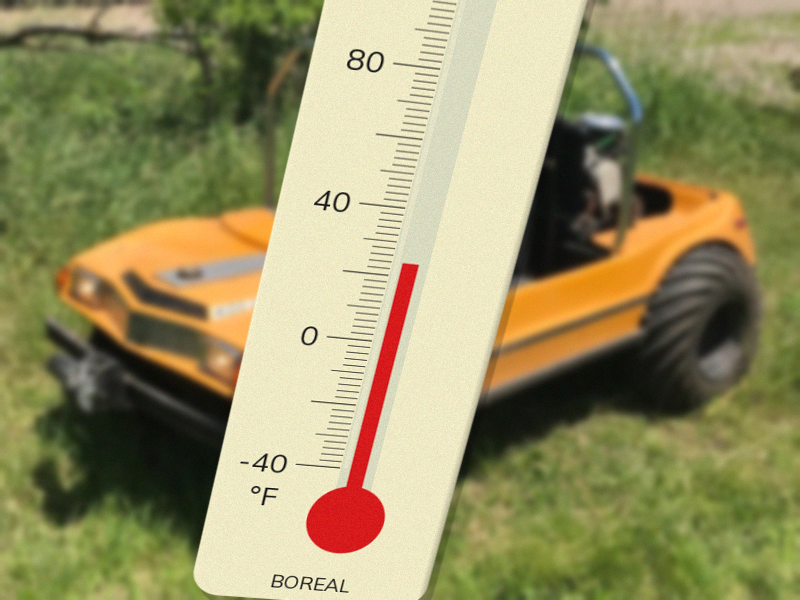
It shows value=24 unit=°F
